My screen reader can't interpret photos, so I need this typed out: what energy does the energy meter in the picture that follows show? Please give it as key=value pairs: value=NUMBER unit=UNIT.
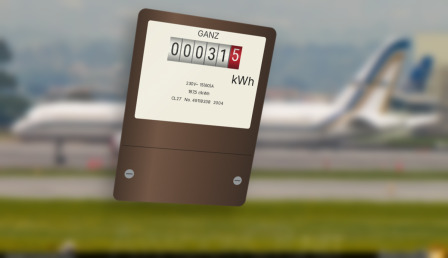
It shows value=31.5 unit=kWh
